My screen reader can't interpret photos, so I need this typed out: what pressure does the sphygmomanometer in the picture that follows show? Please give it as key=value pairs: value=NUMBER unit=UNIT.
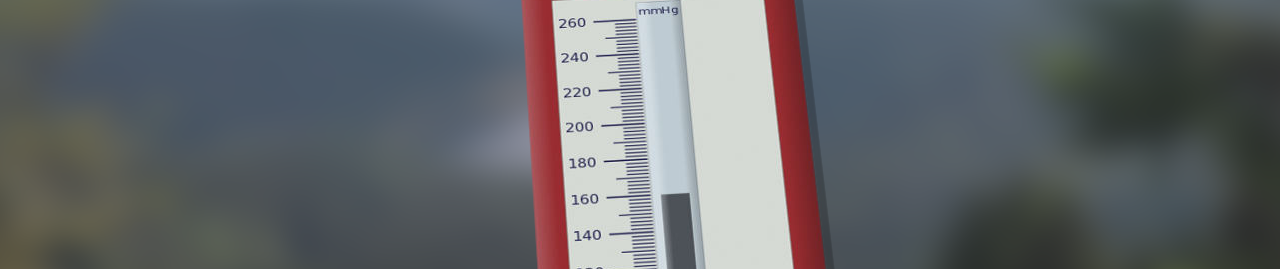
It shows value=160 unit=mmHg
